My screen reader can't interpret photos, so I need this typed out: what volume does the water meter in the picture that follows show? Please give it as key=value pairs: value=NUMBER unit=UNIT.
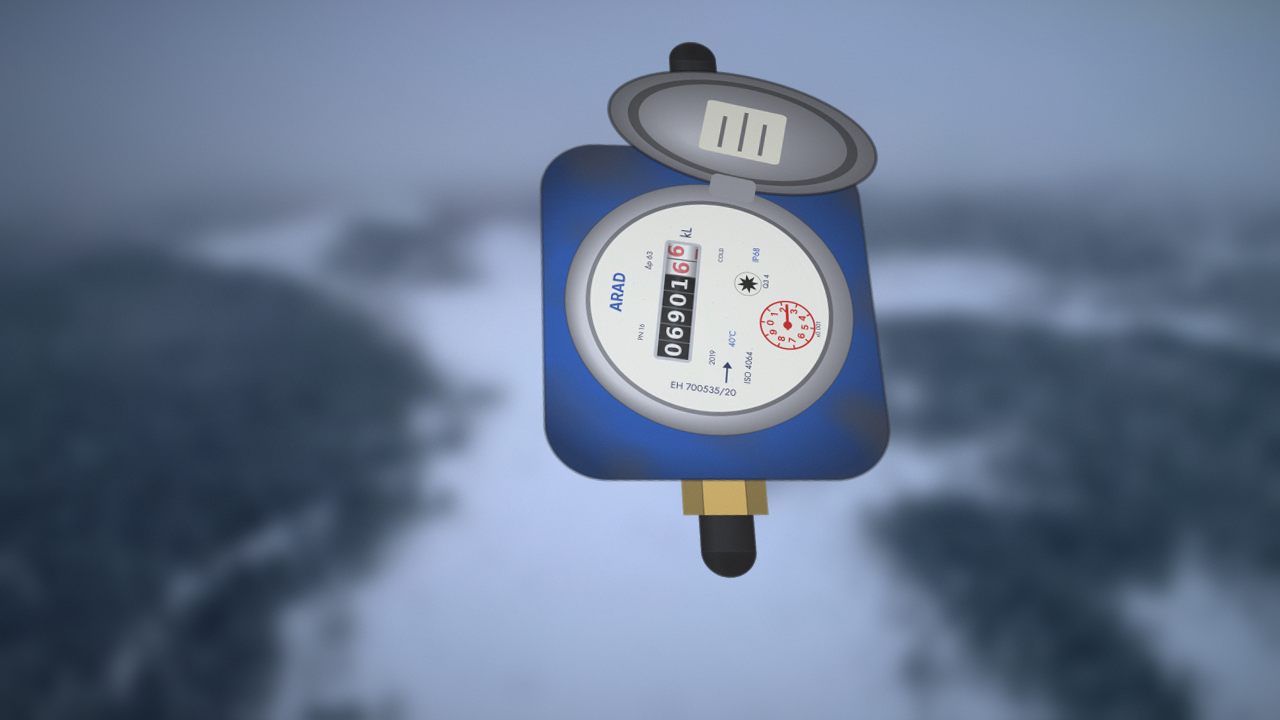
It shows value=6901.662 unit=kL
